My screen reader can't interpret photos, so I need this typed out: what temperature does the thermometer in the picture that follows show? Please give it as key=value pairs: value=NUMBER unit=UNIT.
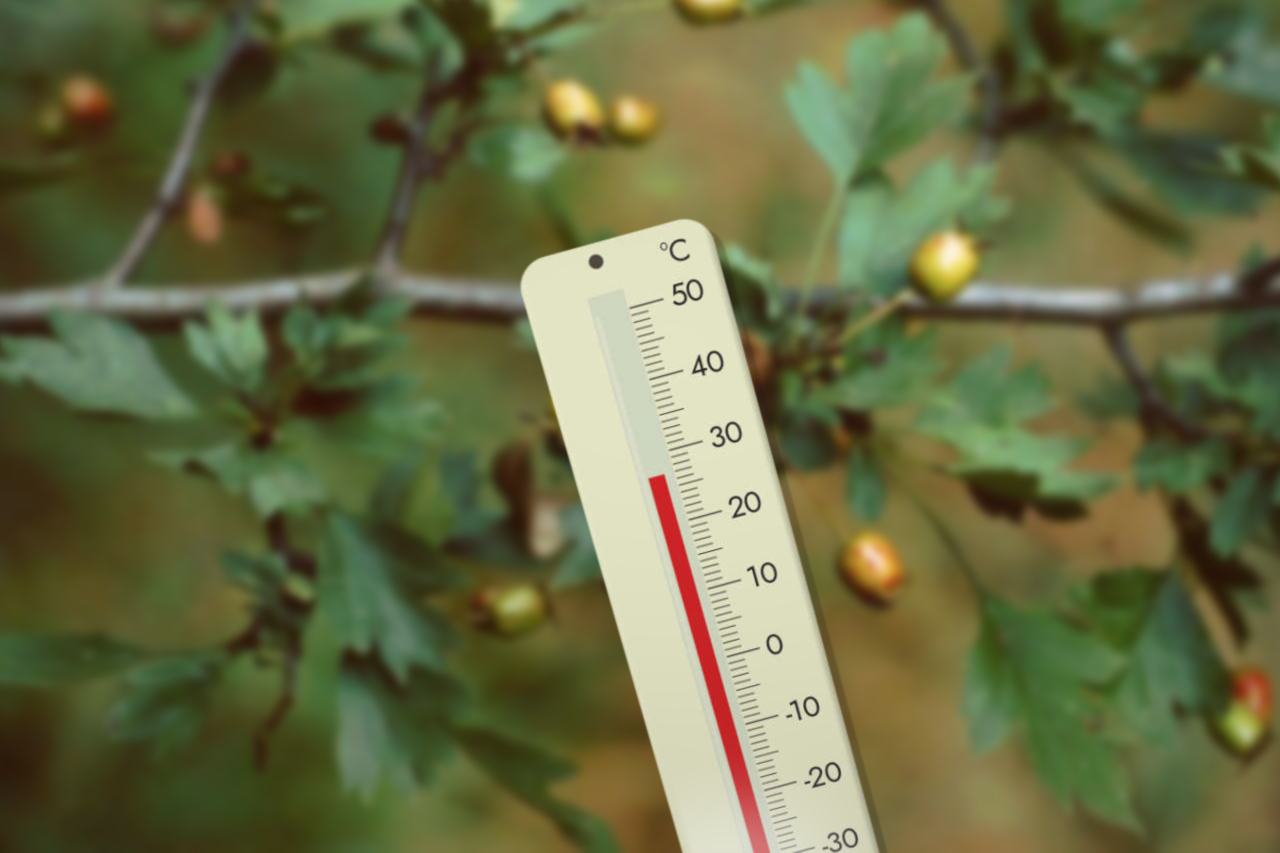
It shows value=27 unit=°C
